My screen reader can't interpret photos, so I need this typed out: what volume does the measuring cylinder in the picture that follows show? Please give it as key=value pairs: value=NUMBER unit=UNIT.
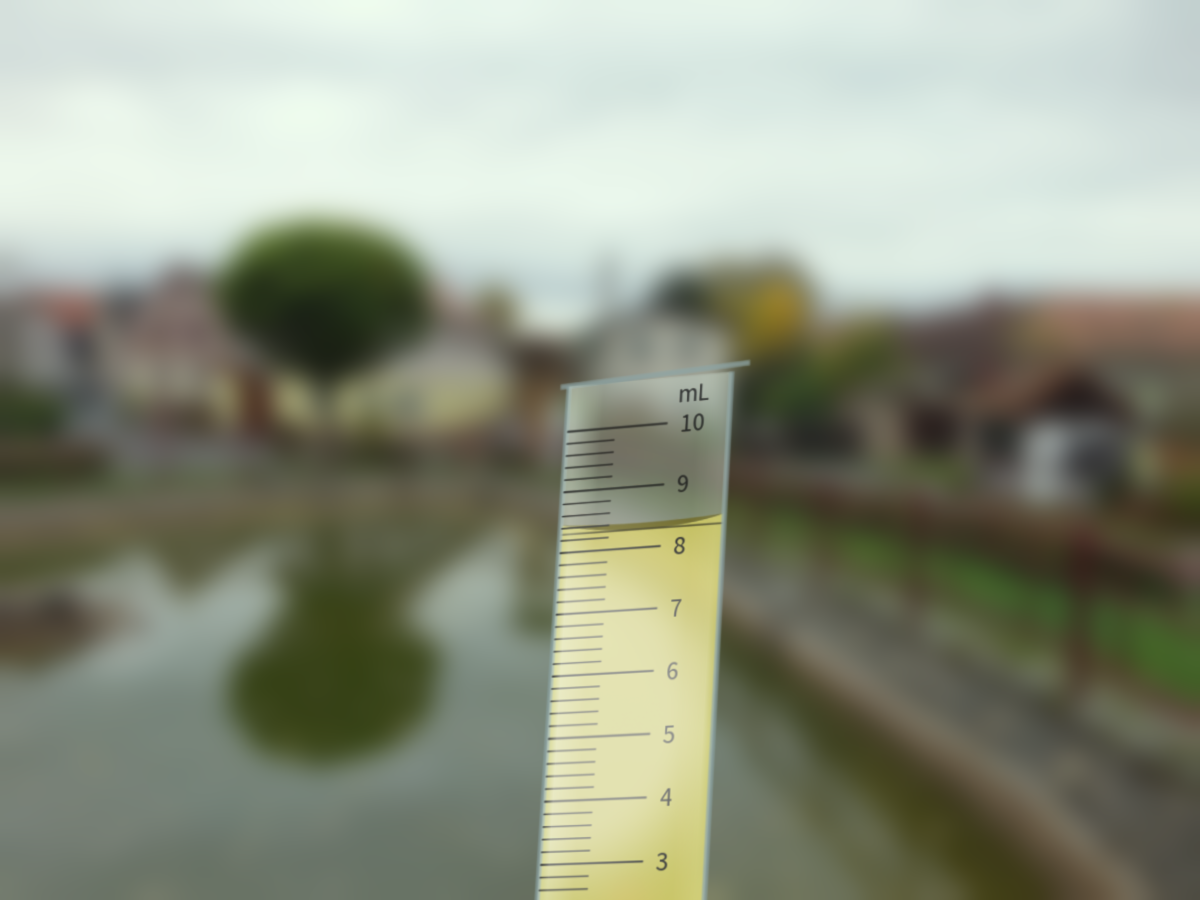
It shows value=8.3 unit=mL
